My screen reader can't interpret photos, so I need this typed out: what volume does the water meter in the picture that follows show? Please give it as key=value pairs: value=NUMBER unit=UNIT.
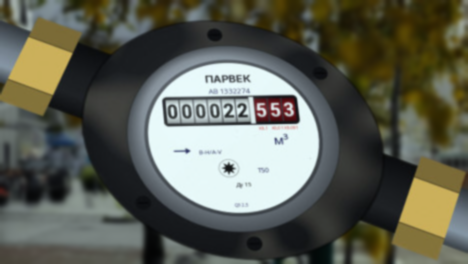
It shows value=22.553 unit=m³
